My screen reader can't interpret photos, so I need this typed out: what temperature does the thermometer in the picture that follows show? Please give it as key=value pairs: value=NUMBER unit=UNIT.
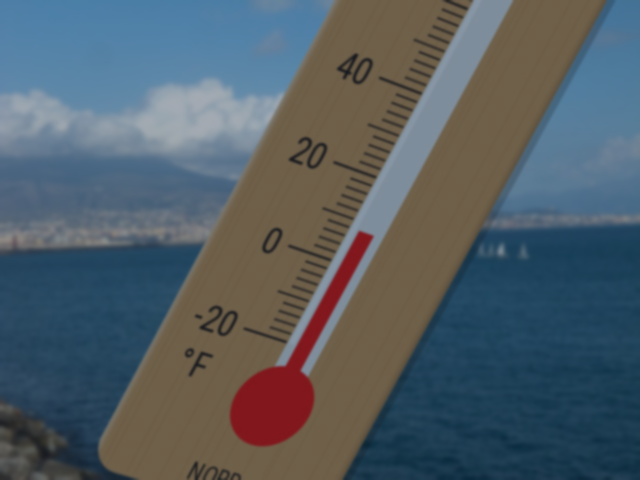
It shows value=8 unit=°F
